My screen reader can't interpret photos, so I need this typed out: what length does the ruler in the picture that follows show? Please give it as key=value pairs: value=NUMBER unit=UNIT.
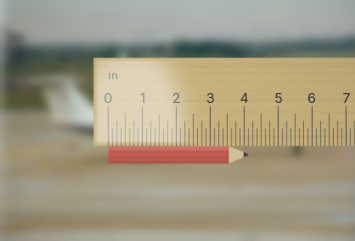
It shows value=4.125 unit=in
